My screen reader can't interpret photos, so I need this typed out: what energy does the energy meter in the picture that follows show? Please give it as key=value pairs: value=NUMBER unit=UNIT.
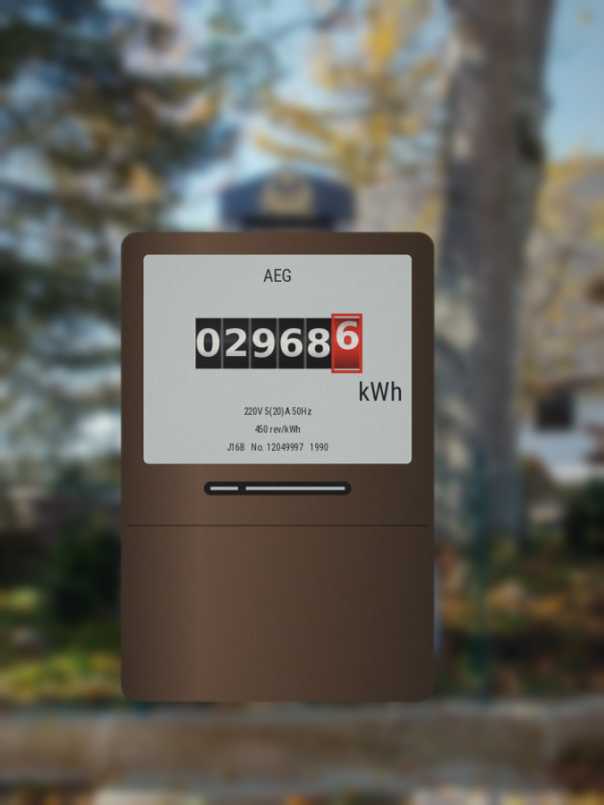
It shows value=2968.6 unit=kWh
